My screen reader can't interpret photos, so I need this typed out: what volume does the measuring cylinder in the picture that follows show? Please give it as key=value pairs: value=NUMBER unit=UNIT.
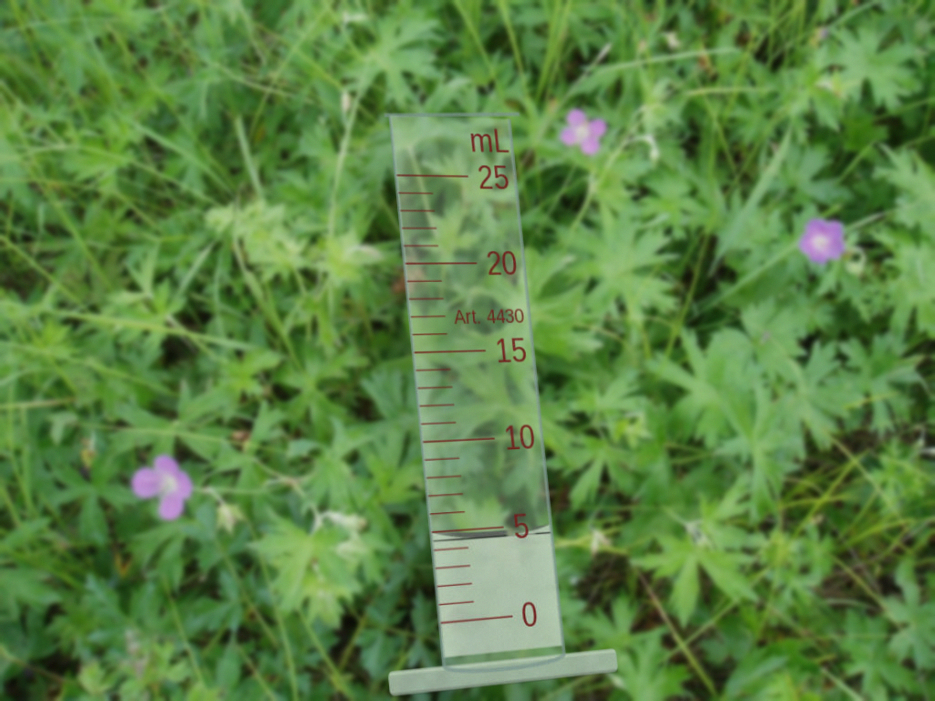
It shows value=4.5 unit=mL
